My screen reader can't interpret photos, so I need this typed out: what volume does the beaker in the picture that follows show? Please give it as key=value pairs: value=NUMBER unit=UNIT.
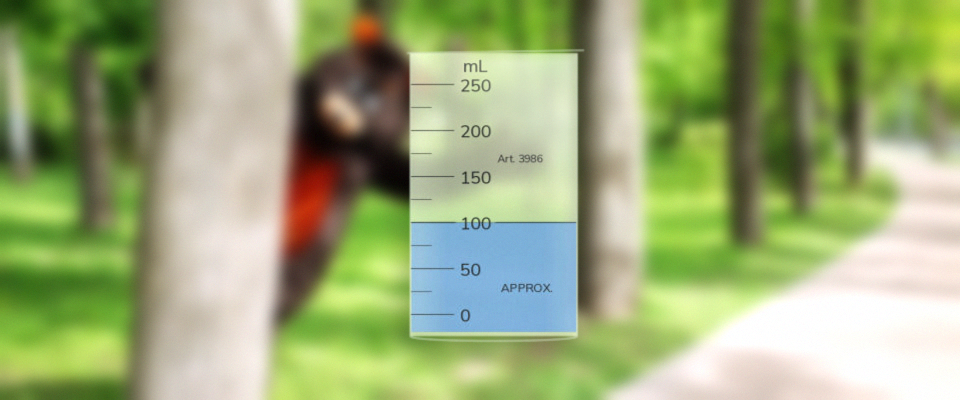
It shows value=100 unit=mL
